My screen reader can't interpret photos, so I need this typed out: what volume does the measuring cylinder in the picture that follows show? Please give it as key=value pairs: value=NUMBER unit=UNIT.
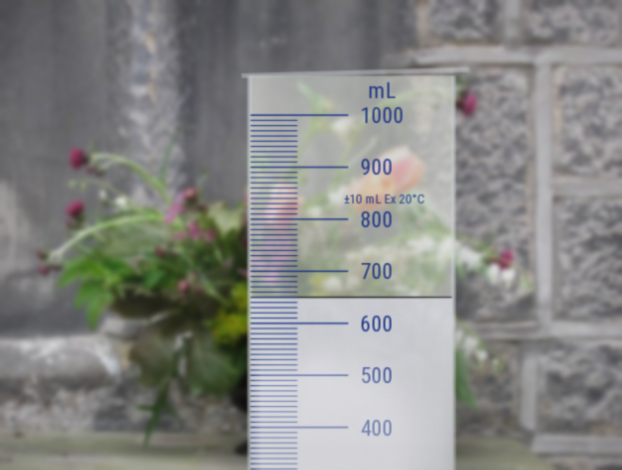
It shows value=650 unit=mL
